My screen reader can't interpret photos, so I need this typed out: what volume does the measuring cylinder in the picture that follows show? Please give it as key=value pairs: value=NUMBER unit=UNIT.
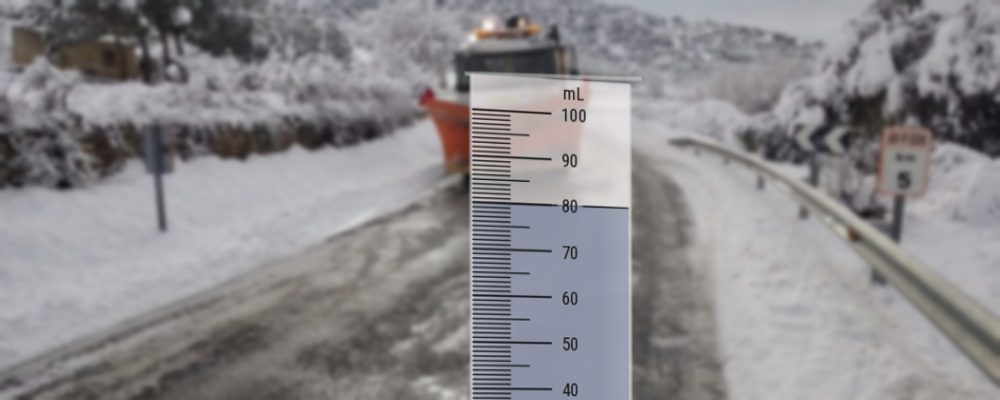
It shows value=80 unit=mL
